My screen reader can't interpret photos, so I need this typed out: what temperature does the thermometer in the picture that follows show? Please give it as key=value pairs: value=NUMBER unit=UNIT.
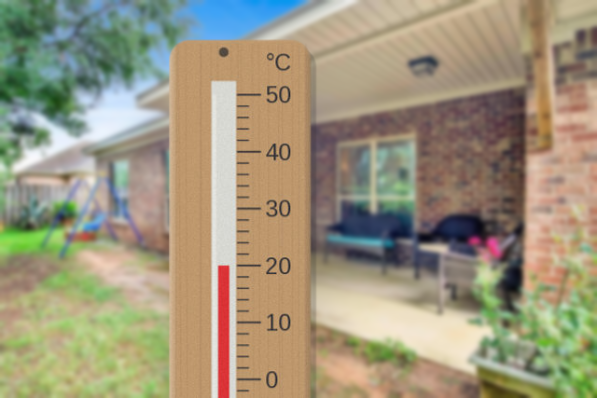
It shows value=20 unit=°C
